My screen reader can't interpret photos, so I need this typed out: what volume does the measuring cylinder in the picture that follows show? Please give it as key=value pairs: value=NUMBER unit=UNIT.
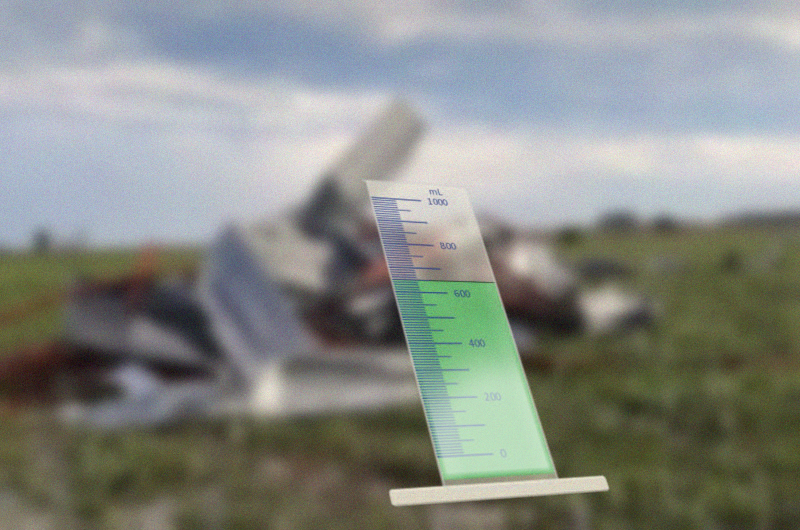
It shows value=650 unit=mL
